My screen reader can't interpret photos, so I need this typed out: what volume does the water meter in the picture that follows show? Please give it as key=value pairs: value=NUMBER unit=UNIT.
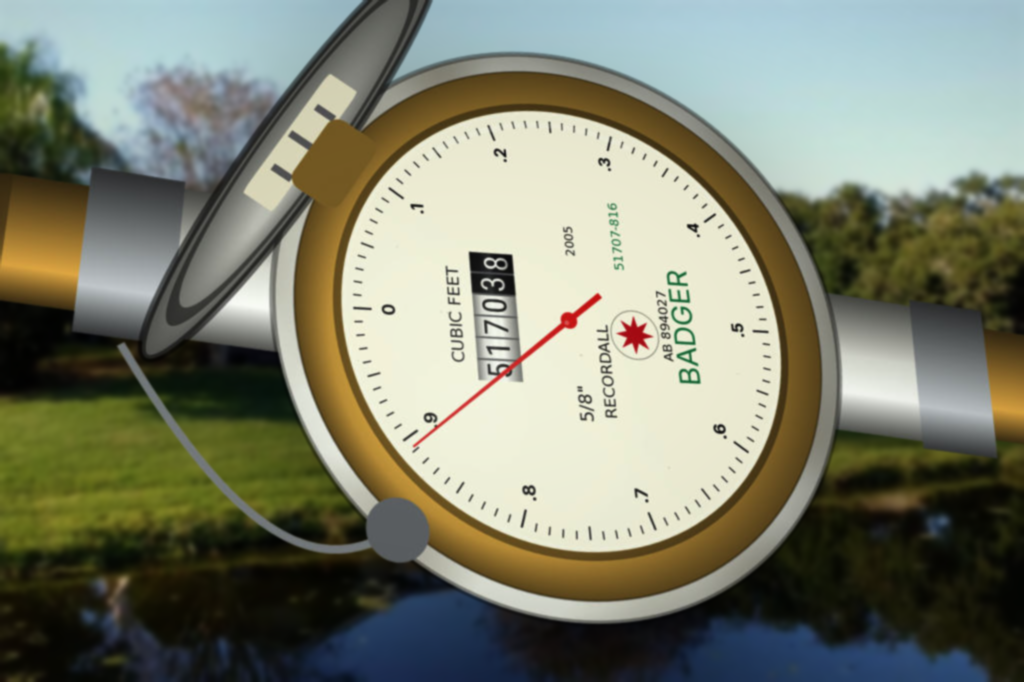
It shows value=517037.89 unit=ft³
